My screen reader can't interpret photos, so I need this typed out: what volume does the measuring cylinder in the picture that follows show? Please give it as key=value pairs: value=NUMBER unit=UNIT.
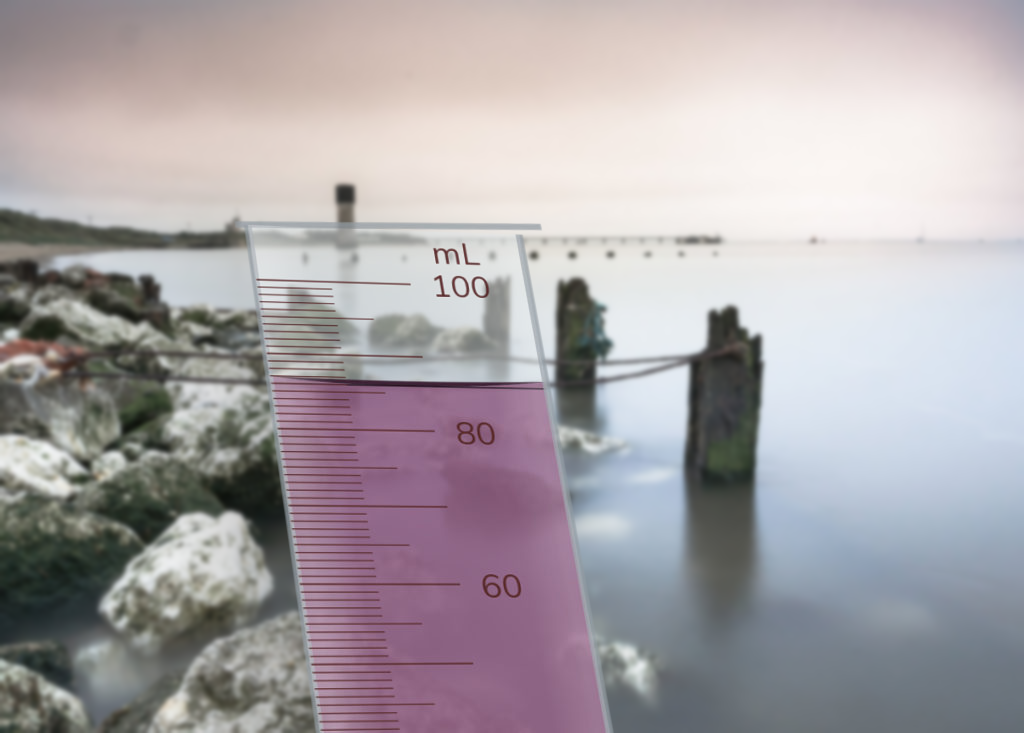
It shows value=86 unit=mL
